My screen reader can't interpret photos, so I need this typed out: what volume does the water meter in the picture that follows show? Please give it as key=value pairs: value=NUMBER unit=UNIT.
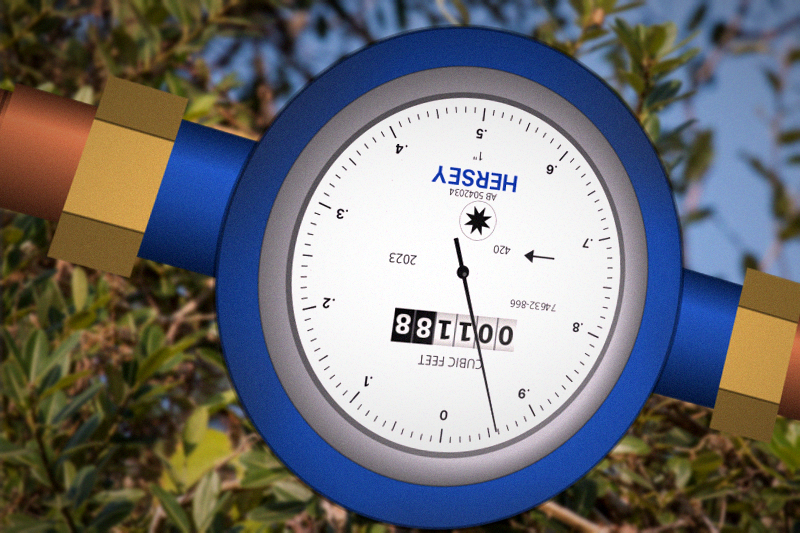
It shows value=1187.94 unit=ft³
